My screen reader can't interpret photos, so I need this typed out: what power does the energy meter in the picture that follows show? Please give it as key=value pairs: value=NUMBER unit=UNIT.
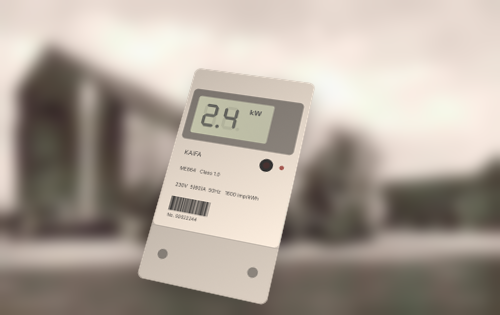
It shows value=2.4 unit=kW
